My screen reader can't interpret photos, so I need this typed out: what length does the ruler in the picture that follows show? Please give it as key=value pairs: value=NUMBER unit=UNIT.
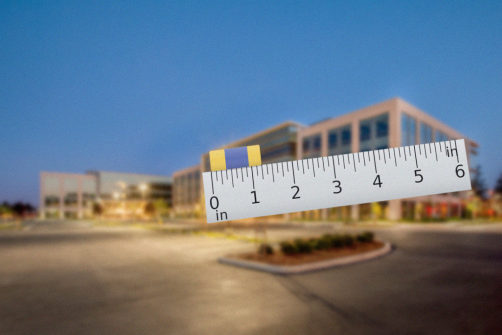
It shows value=1.25 unit=in
